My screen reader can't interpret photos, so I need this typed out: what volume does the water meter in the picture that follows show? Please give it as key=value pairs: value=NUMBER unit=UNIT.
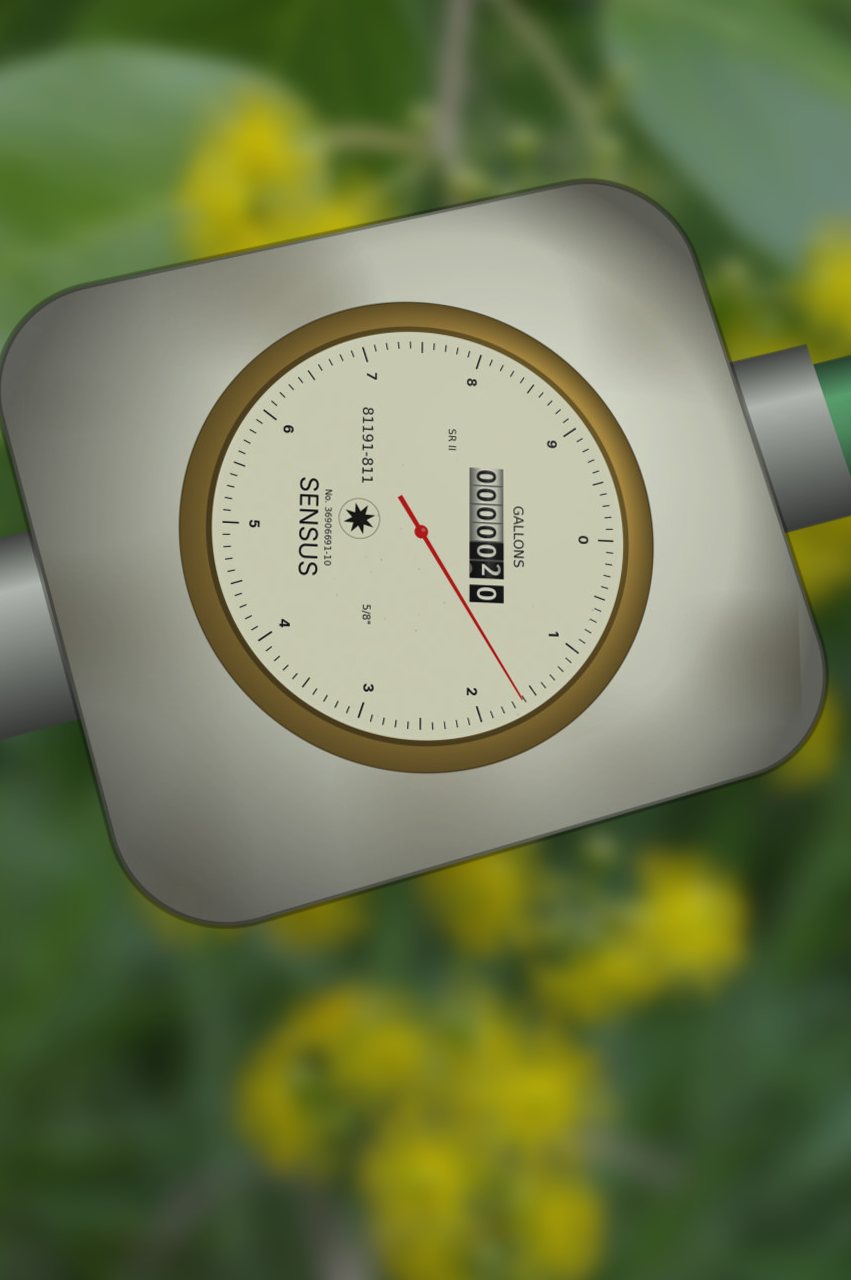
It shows value=21.6 unit=gal
